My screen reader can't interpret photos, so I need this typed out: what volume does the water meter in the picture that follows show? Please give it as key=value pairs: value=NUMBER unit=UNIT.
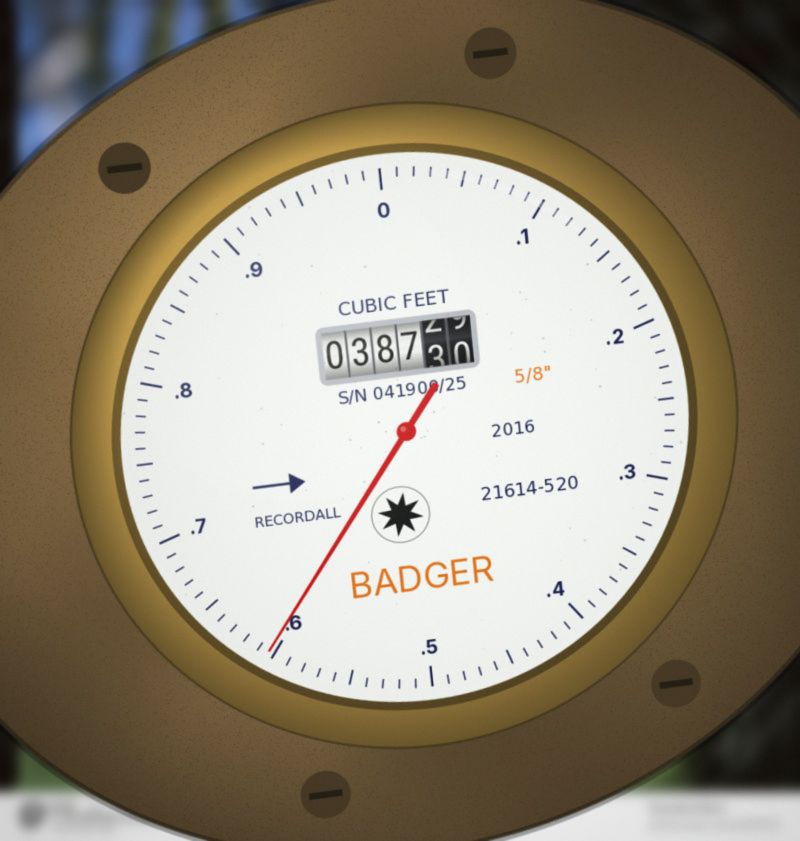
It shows value=38729.60 unit=ft³
